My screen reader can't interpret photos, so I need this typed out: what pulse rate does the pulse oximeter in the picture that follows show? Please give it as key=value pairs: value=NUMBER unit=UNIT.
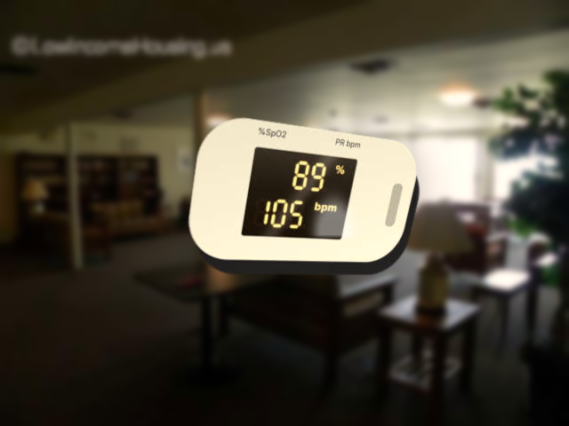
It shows value=105 unit=bpm
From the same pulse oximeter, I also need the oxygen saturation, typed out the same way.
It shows value=89 unit=%
